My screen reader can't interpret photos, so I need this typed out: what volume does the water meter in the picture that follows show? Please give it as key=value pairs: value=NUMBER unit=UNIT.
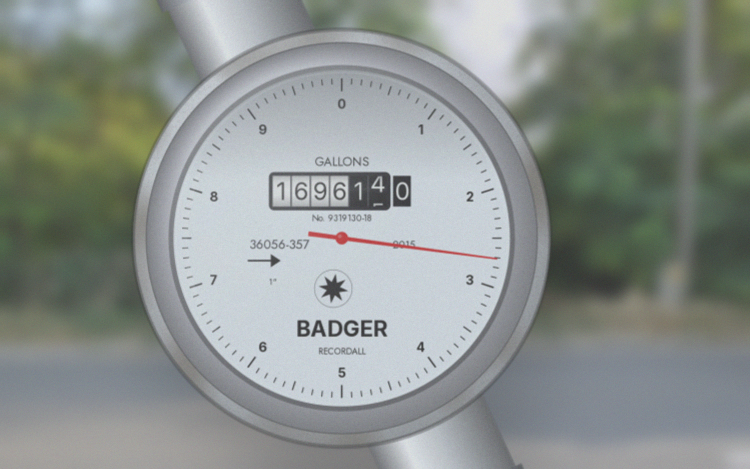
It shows value=1696142.7 unit=gal
